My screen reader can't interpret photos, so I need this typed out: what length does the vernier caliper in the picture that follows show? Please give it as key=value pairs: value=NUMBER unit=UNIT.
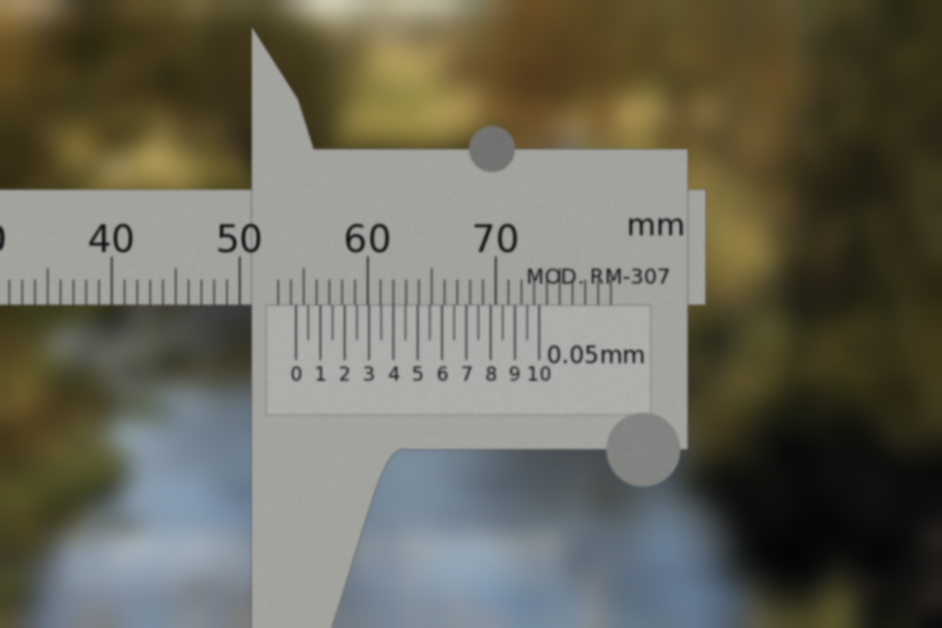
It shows value=54.4 unit=mm
